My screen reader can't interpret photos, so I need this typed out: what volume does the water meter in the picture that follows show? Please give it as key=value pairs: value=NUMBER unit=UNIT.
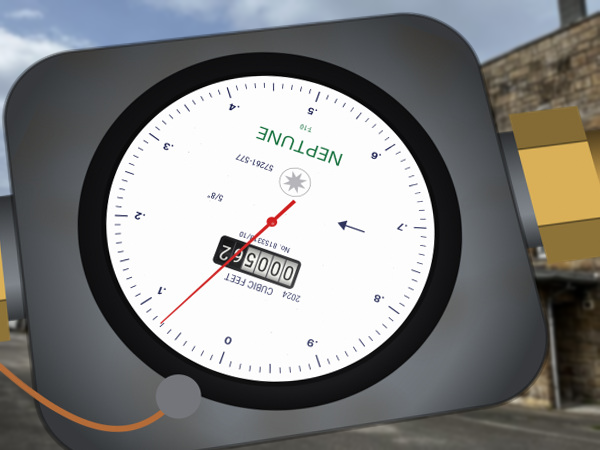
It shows value=562.07 unit=ft³
